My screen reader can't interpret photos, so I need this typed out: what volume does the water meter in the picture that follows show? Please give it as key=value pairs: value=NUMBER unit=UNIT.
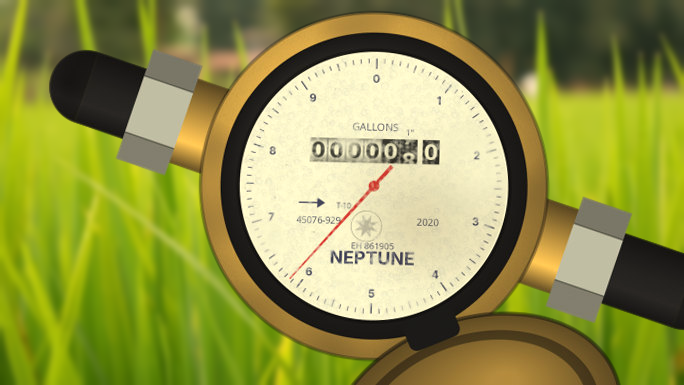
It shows value=76.1 unit=gal
